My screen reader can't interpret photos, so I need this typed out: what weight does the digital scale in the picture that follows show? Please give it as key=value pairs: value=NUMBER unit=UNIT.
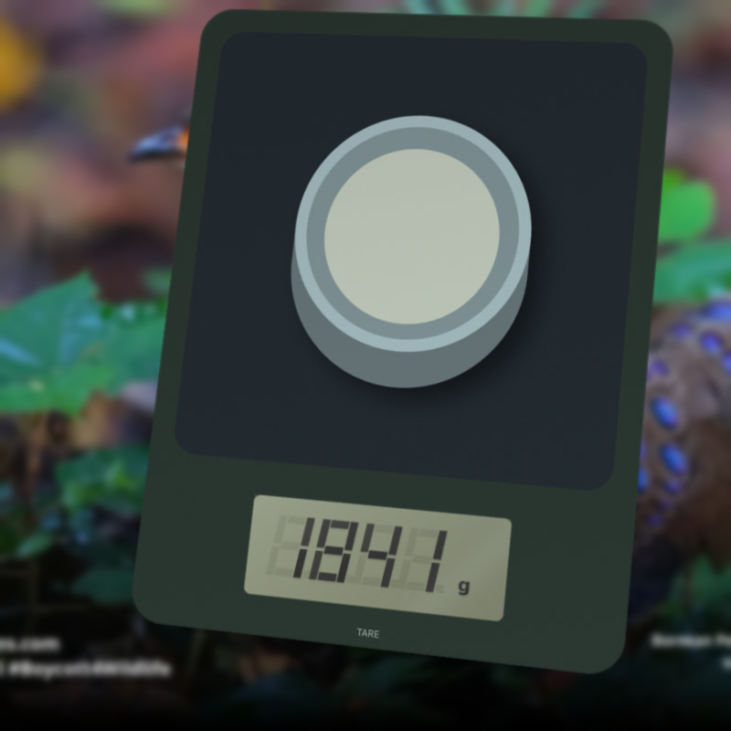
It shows value=1841 unit=g
